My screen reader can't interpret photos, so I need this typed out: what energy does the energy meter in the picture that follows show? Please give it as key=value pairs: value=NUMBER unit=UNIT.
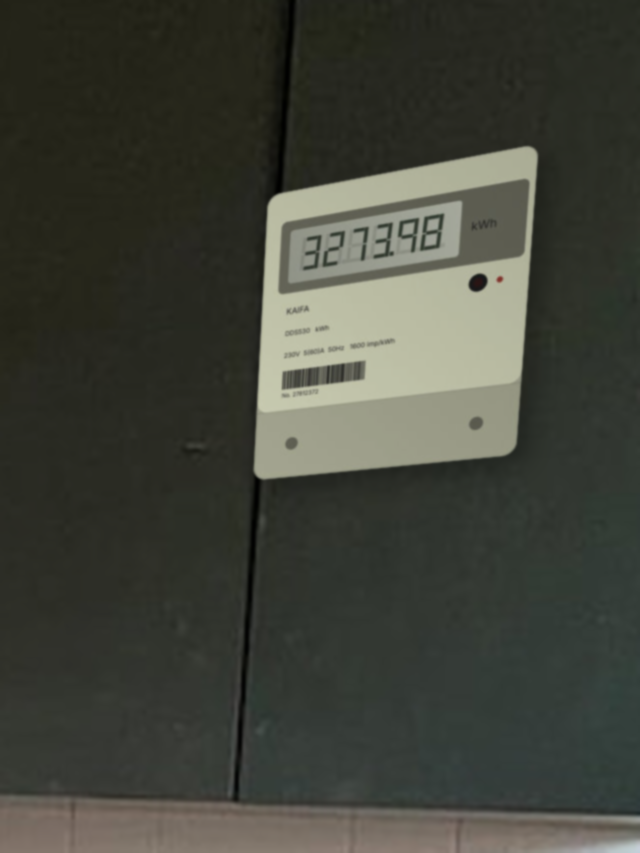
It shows value=3273.98 unit=kWh
